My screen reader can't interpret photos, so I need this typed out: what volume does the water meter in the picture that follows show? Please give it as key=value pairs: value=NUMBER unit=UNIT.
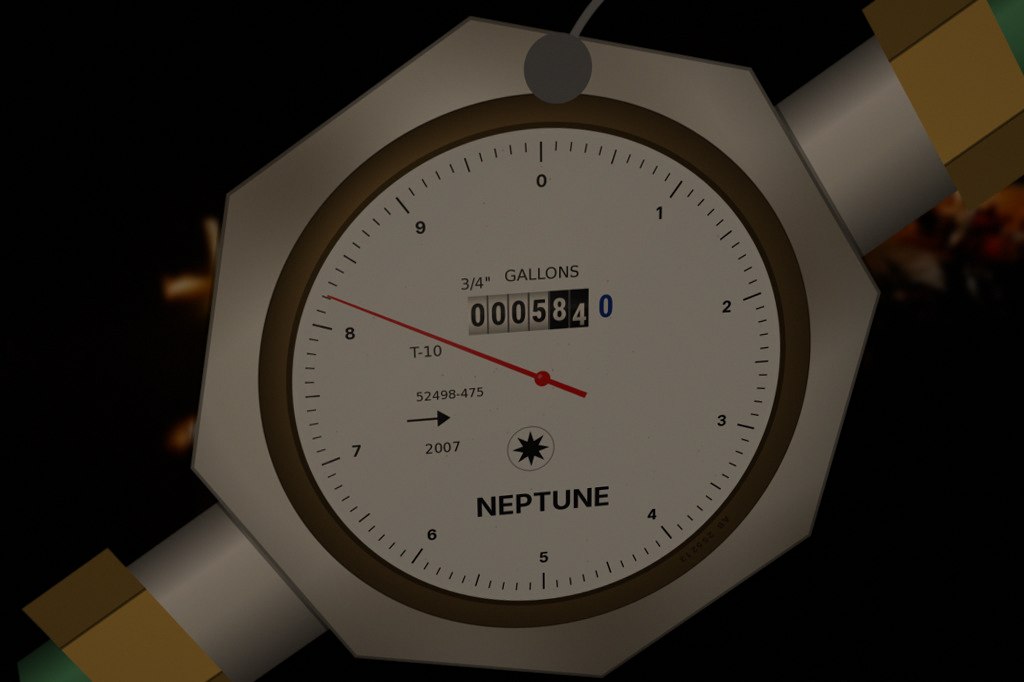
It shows value=5838.2 unit=gal
